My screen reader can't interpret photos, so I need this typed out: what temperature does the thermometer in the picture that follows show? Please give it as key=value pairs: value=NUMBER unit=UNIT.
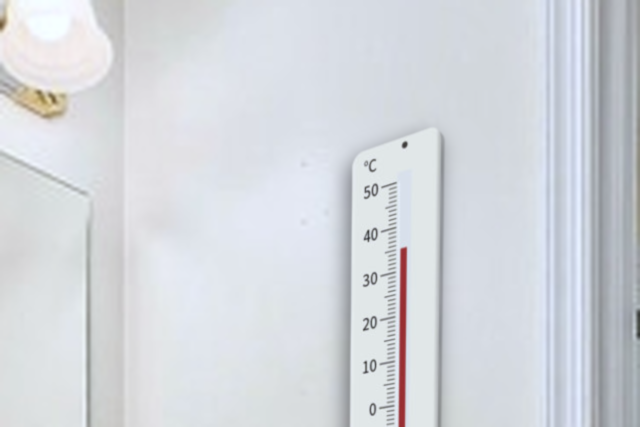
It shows value=35 unit=°C
